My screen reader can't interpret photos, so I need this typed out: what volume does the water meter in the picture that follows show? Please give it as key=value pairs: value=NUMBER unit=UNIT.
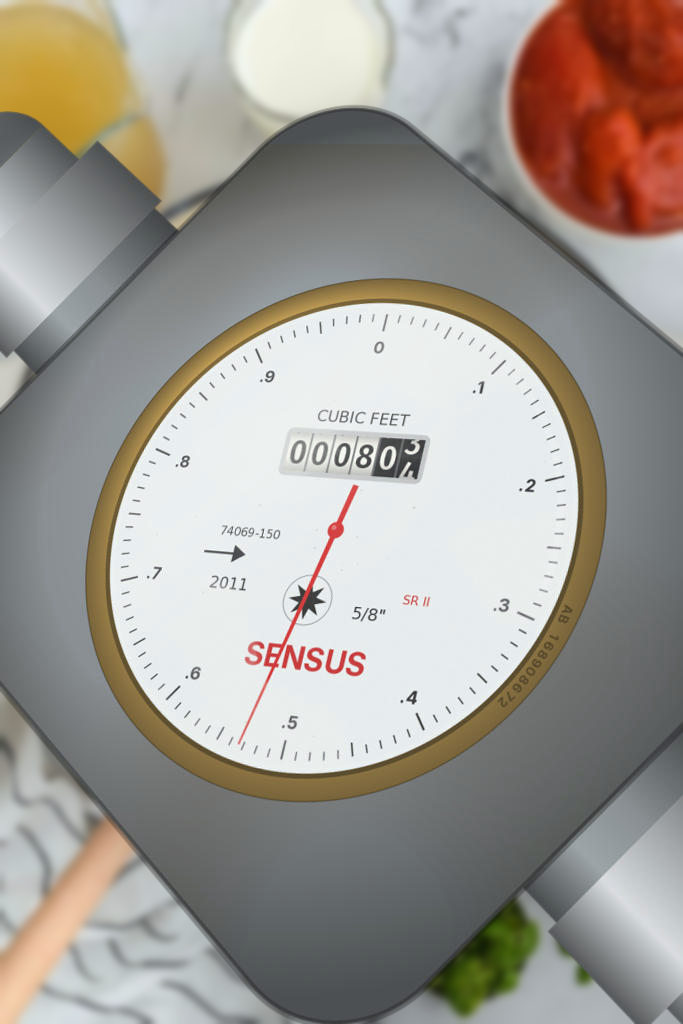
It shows value=803.53 unit=ft³
